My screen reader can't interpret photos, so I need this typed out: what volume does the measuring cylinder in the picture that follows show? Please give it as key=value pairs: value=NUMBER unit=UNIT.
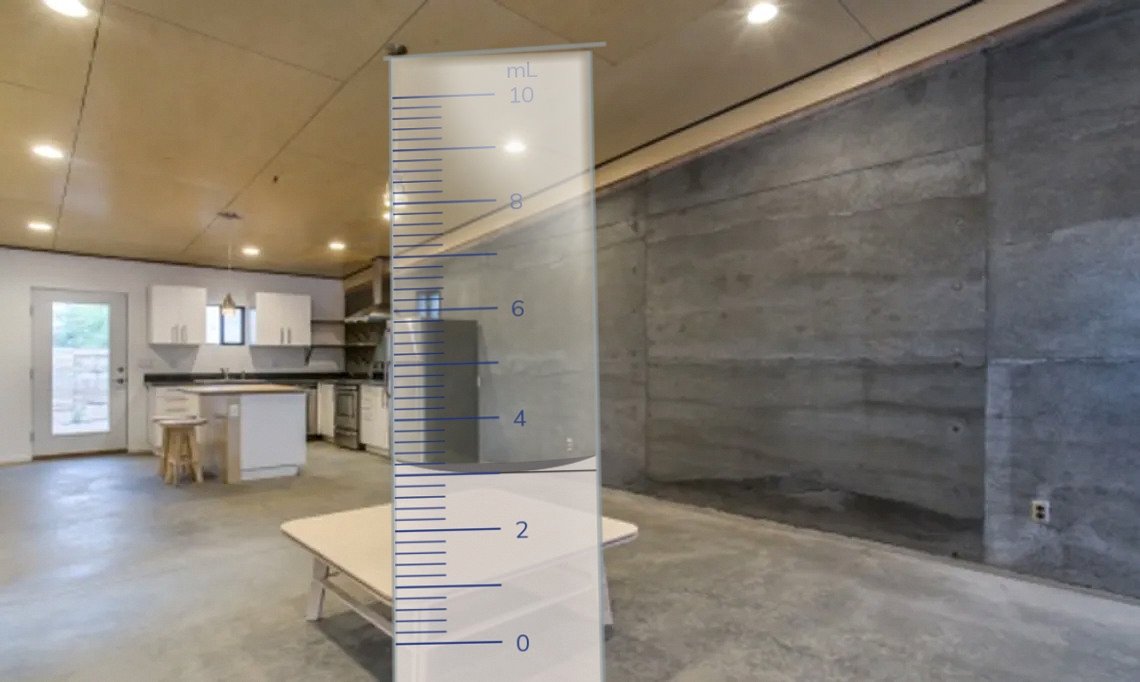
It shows value=3 unit=mL
